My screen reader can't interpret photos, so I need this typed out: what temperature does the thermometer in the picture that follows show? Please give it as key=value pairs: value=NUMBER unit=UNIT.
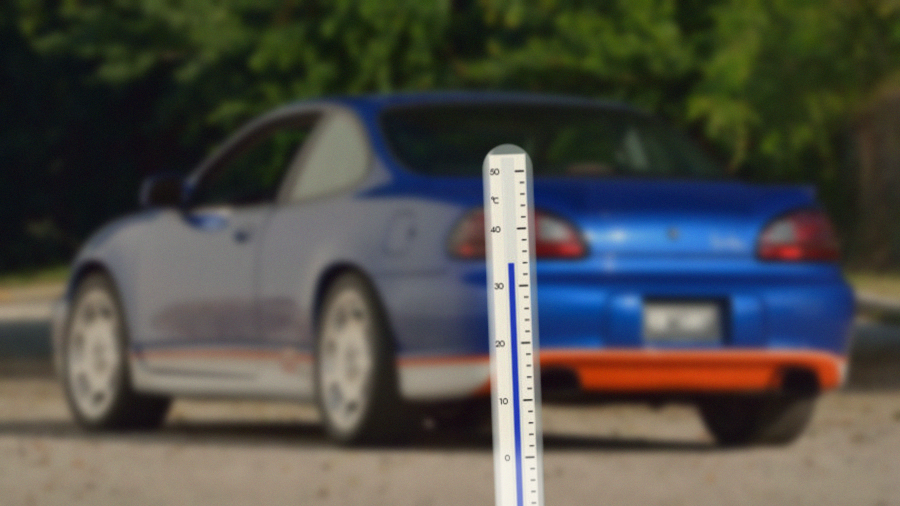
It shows value=34 unit=°C
